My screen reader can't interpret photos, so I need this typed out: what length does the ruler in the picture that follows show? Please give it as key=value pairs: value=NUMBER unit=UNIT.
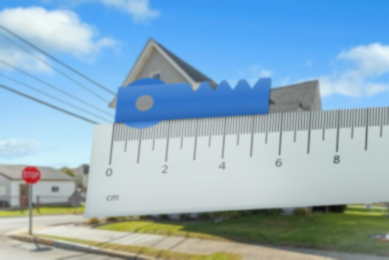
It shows value=5.5 unit=cm
